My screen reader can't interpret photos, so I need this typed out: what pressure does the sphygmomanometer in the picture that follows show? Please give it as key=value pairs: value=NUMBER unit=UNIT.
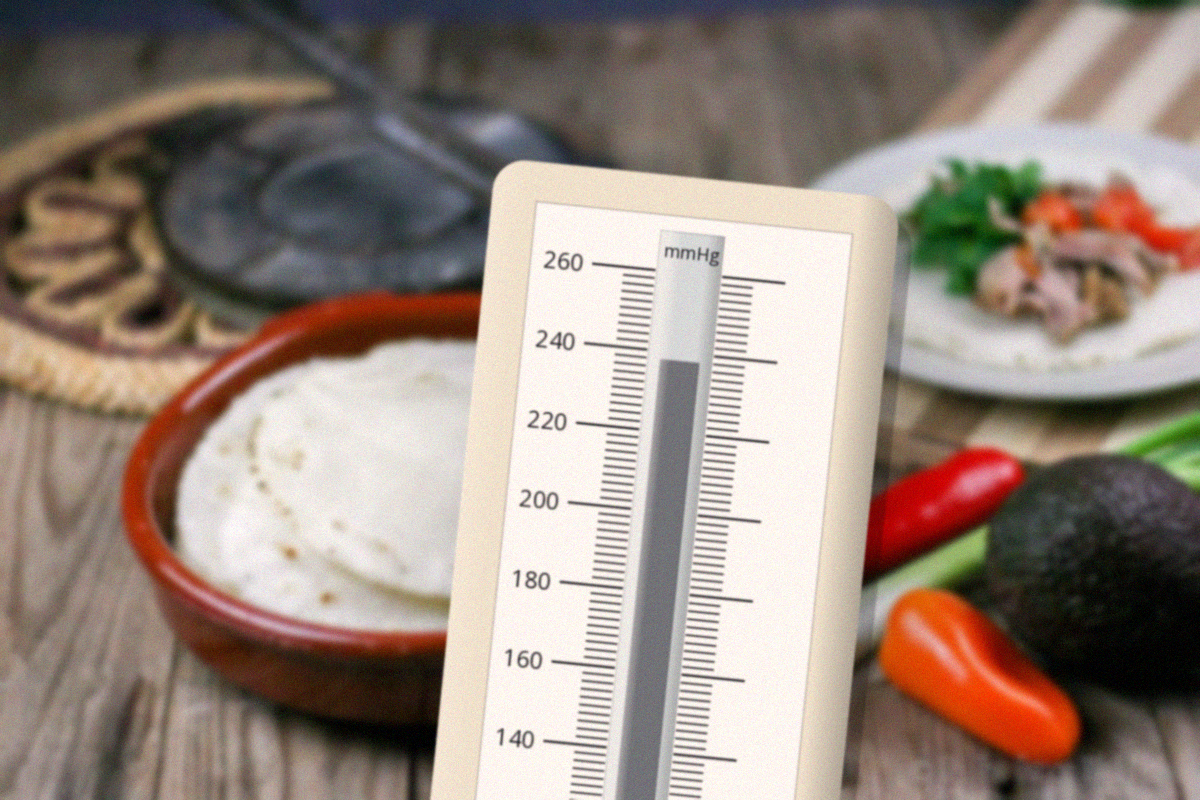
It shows value=238 unit=mmHg
